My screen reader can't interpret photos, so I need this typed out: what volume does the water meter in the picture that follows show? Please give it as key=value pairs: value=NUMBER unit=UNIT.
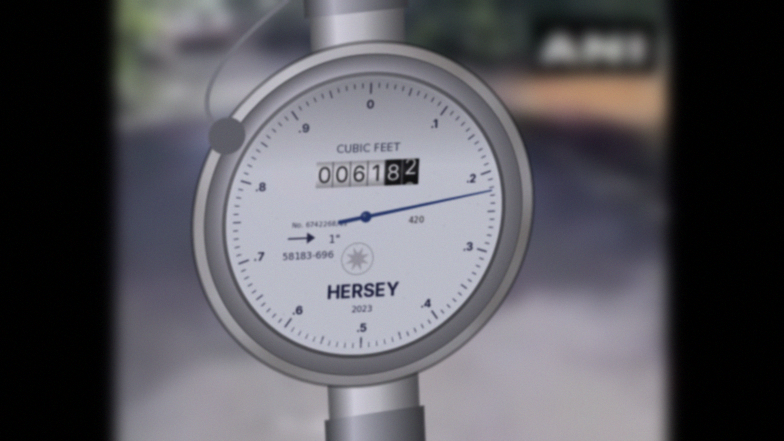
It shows value=6182.22 unit=ft³
